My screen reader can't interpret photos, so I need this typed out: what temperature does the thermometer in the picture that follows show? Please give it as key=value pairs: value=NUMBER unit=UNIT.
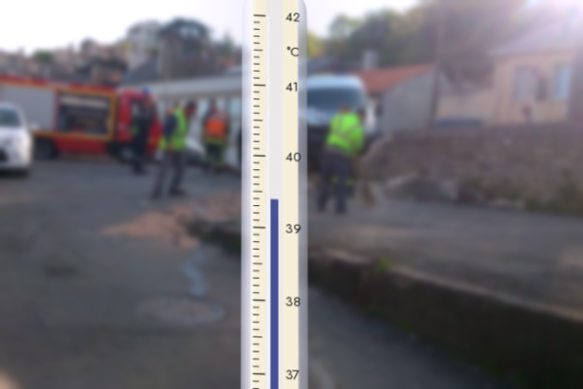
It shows value=39.4 unit=°C
